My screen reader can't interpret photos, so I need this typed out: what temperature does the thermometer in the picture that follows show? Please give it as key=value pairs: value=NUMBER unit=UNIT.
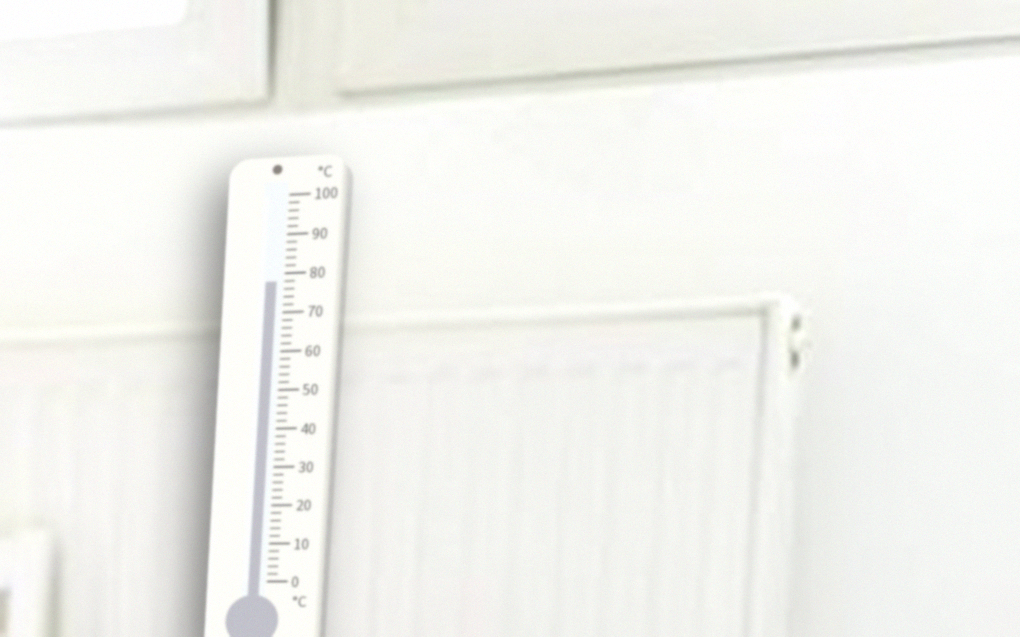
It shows value=78 unit=°C
